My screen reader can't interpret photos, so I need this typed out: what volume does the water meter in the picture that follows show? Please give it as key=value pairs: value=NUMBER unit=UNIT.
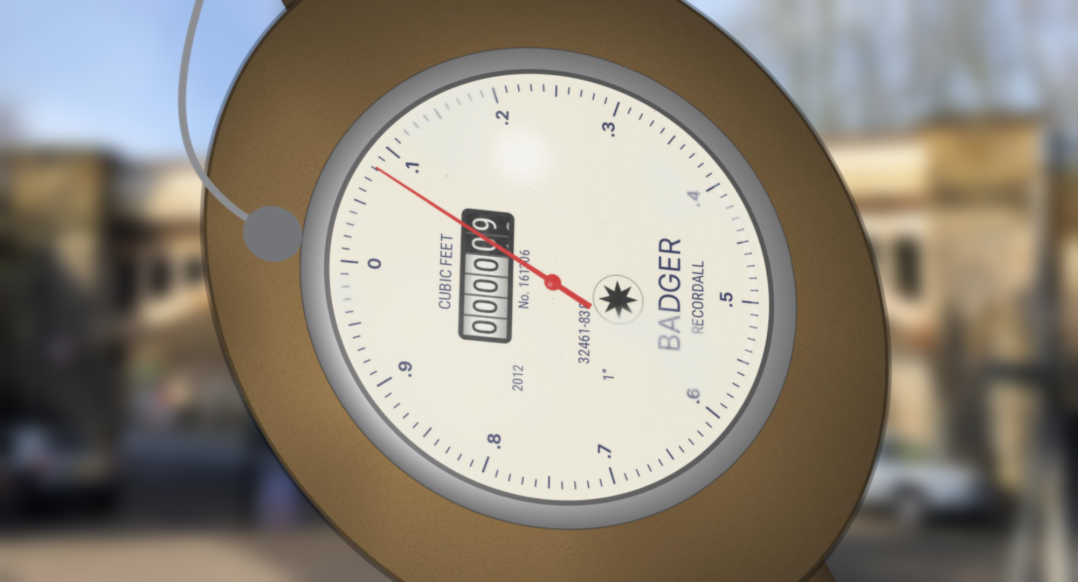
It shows value=9.08 unit=ft³
